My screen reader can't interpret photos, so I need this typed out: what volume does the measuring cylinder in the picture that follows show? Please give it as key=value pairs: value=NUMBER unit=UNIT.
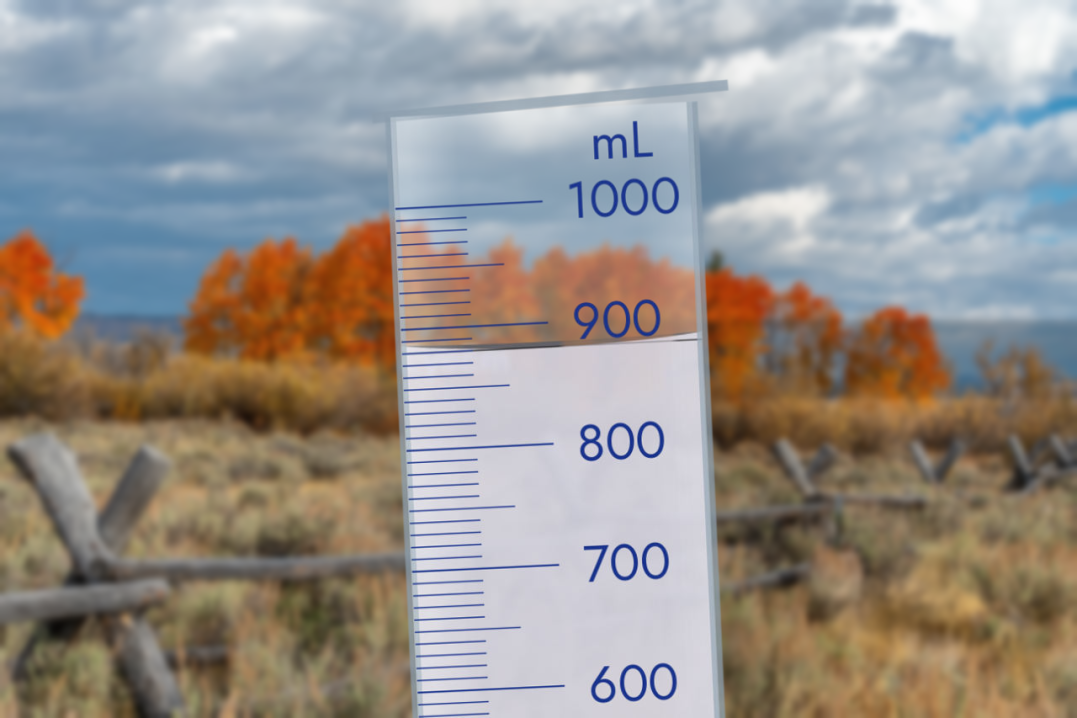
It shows value=880 unit=mL
